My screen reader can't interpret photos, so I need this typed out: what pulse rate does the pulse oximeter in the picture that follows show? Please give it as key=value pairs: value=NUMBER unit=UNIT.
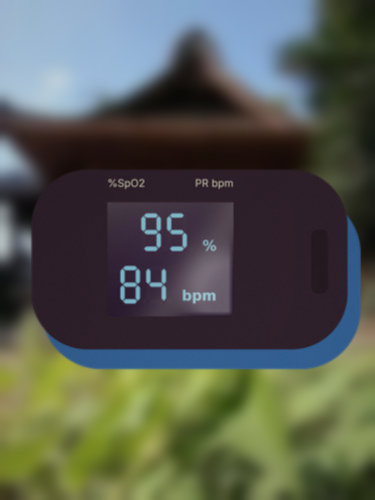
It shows value=84 unit=bpm
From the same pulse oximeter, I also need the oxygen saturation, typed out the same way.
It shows value=95 unit=%
